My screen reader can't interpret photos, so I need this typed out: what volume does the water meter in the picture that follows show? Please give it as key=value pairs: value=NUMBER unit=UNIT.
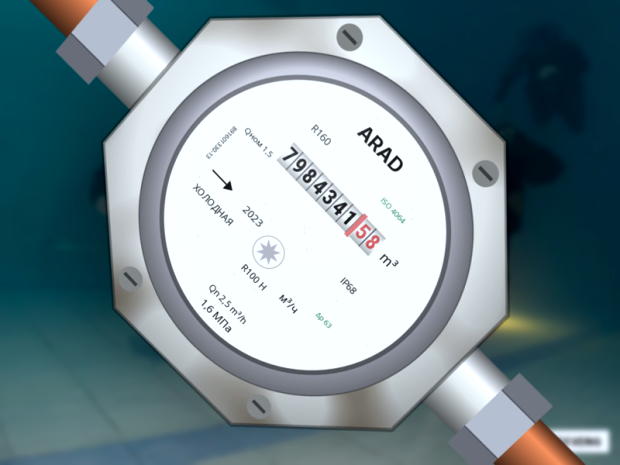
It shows value=7984341.58 unit=m³
